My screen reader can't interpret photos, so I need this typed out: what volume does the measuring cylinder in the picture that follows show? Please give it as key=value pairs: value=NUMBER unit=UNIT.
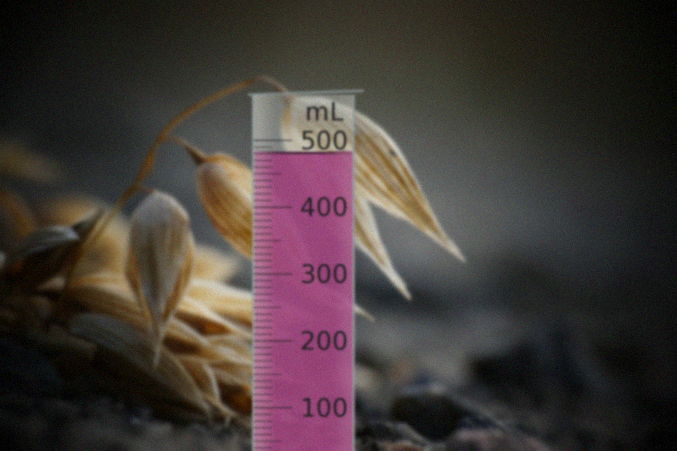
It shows value=480 unit=mL
